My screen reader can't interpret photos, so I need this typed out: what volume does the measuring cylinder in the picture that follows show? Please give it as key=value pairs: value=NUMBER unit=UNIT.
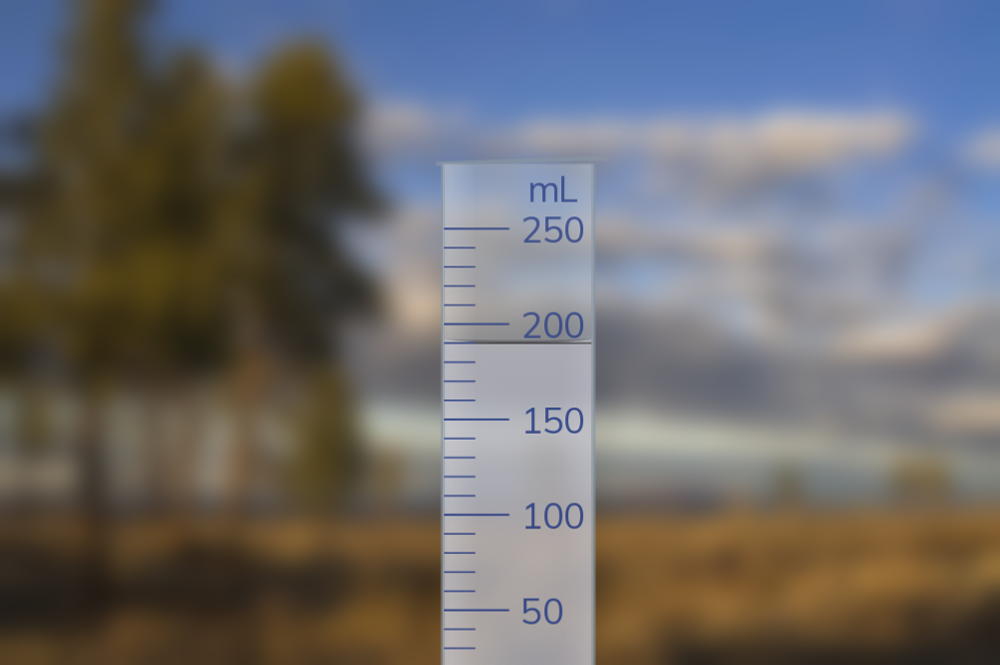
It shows value=190 unit=mL
